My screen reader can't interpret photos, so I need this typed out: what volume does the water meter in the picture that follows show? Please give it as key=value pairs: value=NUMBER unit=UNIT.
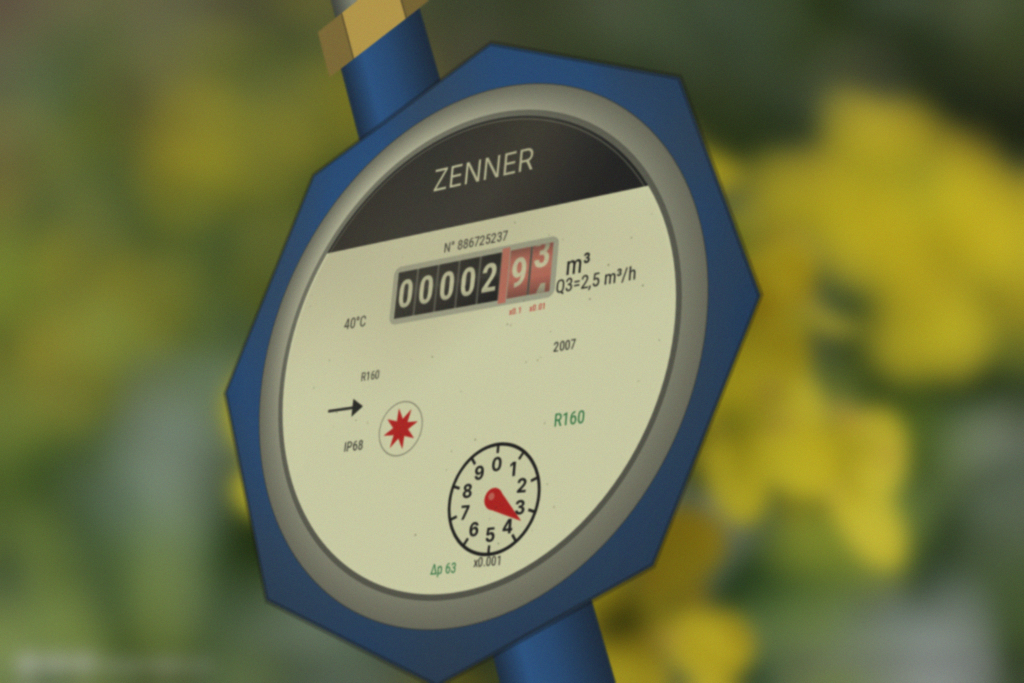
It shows value=2.933 unit=m³
